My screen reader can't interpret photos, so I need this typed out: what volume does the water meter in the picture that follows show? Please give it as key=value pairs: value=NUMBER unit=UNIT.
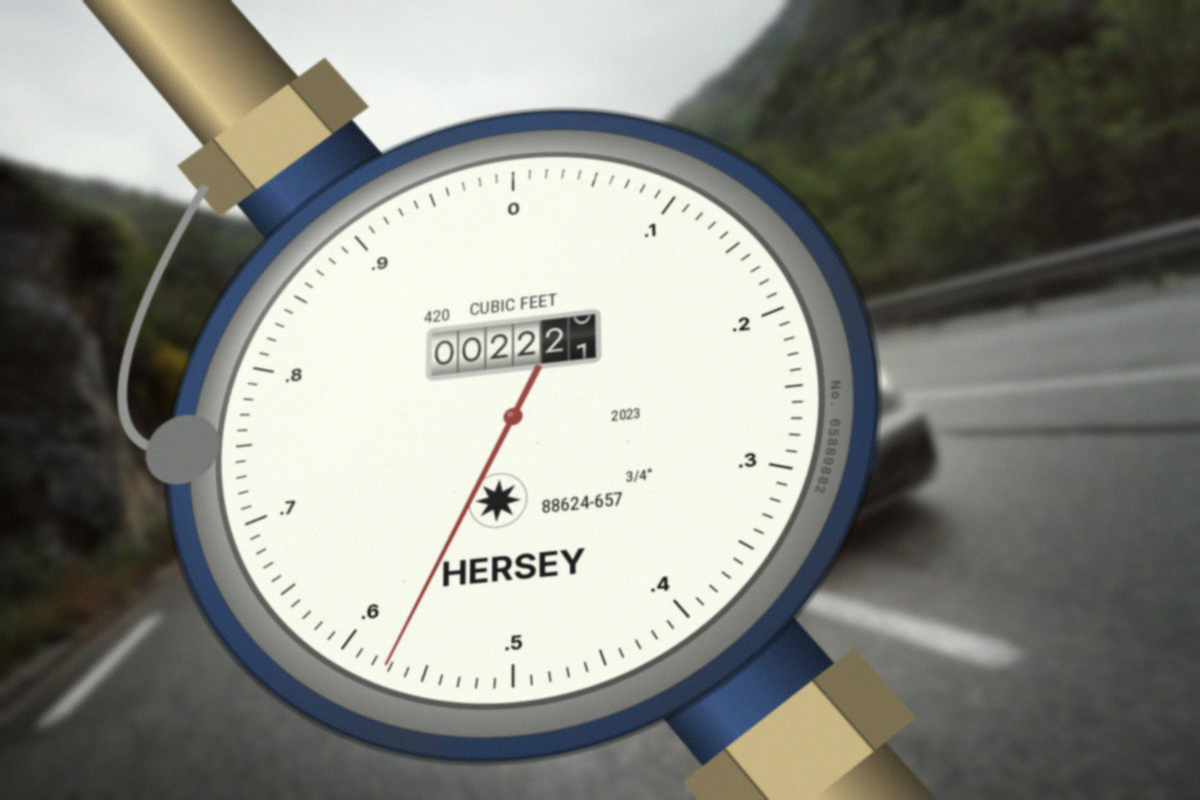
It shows value=2220.57 unit=ft³
